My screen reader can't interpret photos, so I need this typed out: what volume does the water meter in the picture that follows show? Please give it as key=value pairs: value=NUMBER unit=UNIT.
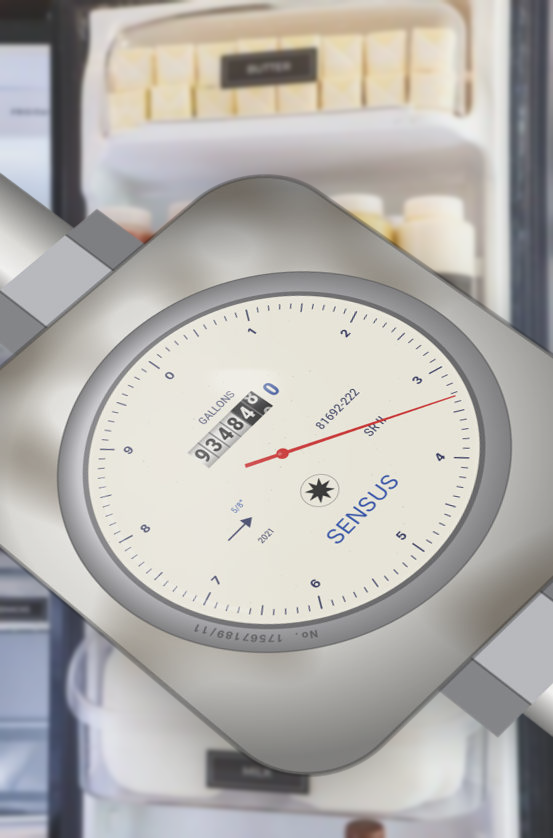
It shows value=9348483.3 unit=gal
